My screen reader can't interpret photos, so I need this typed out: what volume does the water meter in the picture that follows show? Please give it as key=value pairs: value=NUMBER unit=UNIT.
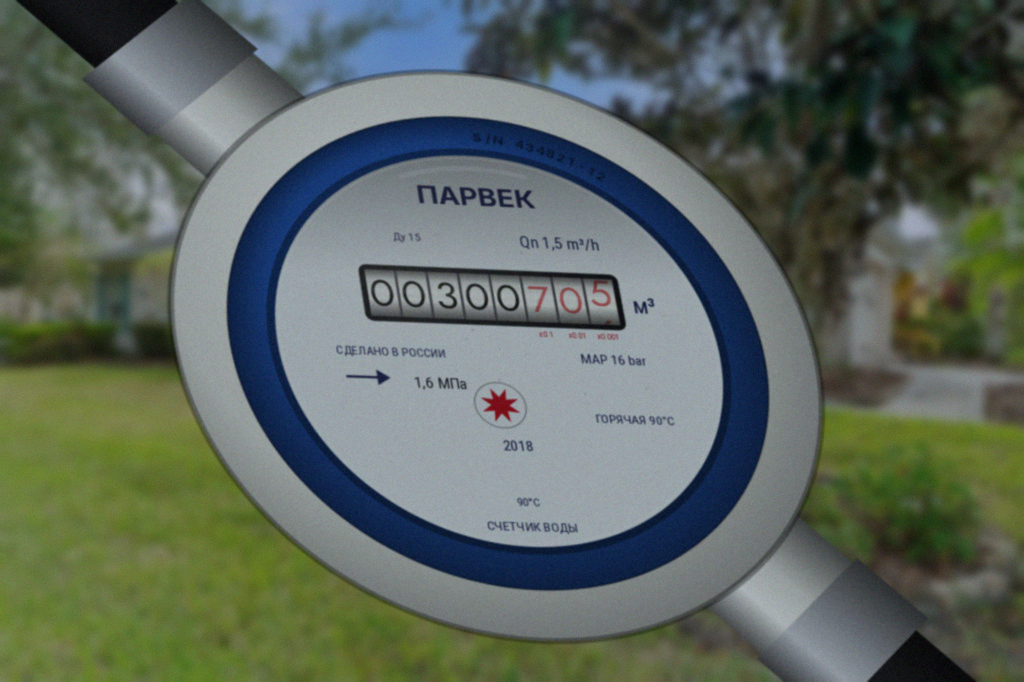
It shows value=300.705 unit=m³
